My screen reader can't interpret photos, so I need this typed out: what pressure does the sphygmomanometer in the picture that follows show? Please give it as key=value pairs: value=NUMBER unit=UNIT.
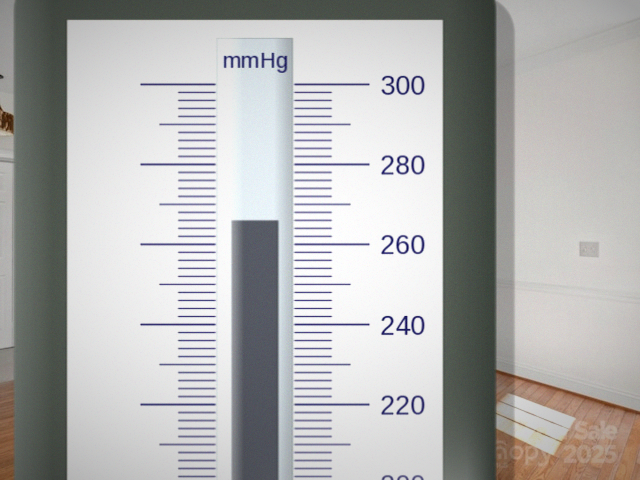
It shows value=266 unit=mmHg
